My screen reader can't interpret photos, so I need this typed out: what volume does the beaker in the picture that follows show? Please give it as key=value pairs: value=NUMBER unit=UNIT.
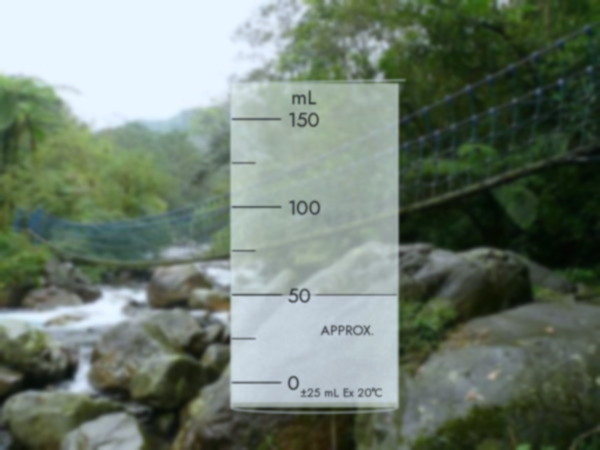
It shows value=50 unit=mL
